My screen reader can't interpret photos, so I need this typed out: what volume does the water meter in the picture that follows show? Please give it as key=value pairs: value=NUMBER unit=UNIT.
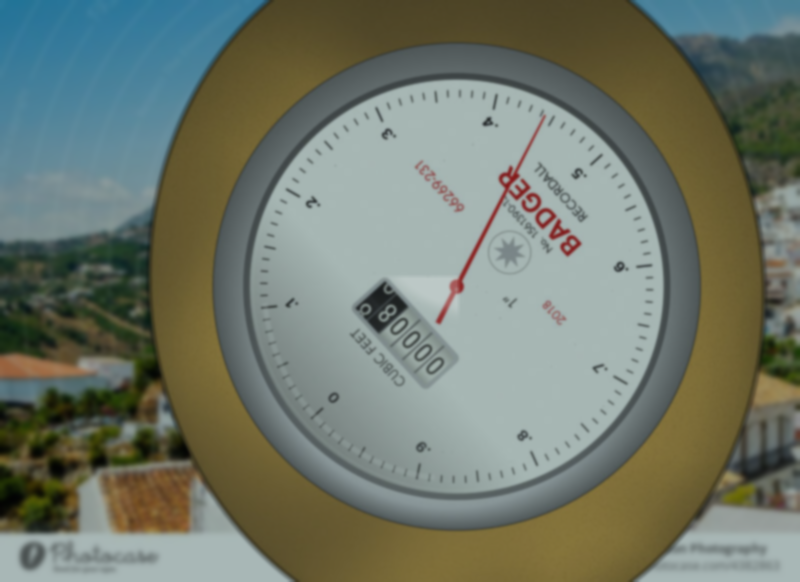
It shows value=88.44 unit=ft³
